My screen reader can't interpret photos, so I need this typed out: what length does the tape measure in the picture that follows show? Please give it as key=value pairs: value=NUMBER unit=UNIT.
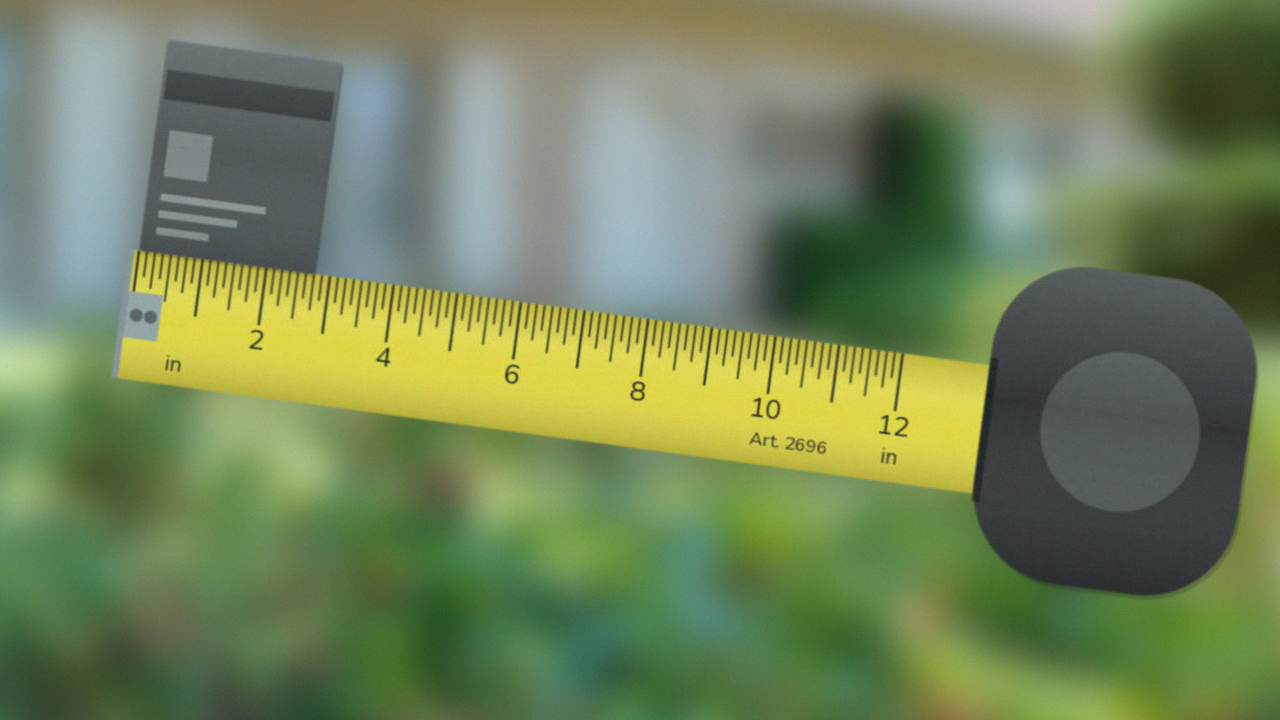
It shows value=2.75 unit=in
